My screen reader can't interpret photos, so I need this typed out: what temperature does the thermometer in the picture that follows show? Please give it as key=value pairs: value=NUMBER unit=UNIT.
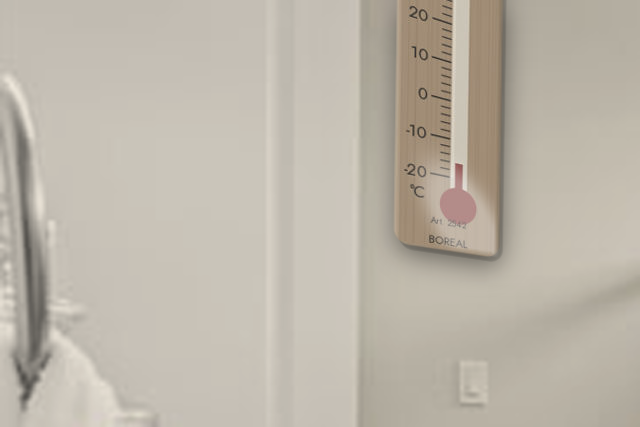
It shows value=-16 unit=°C
